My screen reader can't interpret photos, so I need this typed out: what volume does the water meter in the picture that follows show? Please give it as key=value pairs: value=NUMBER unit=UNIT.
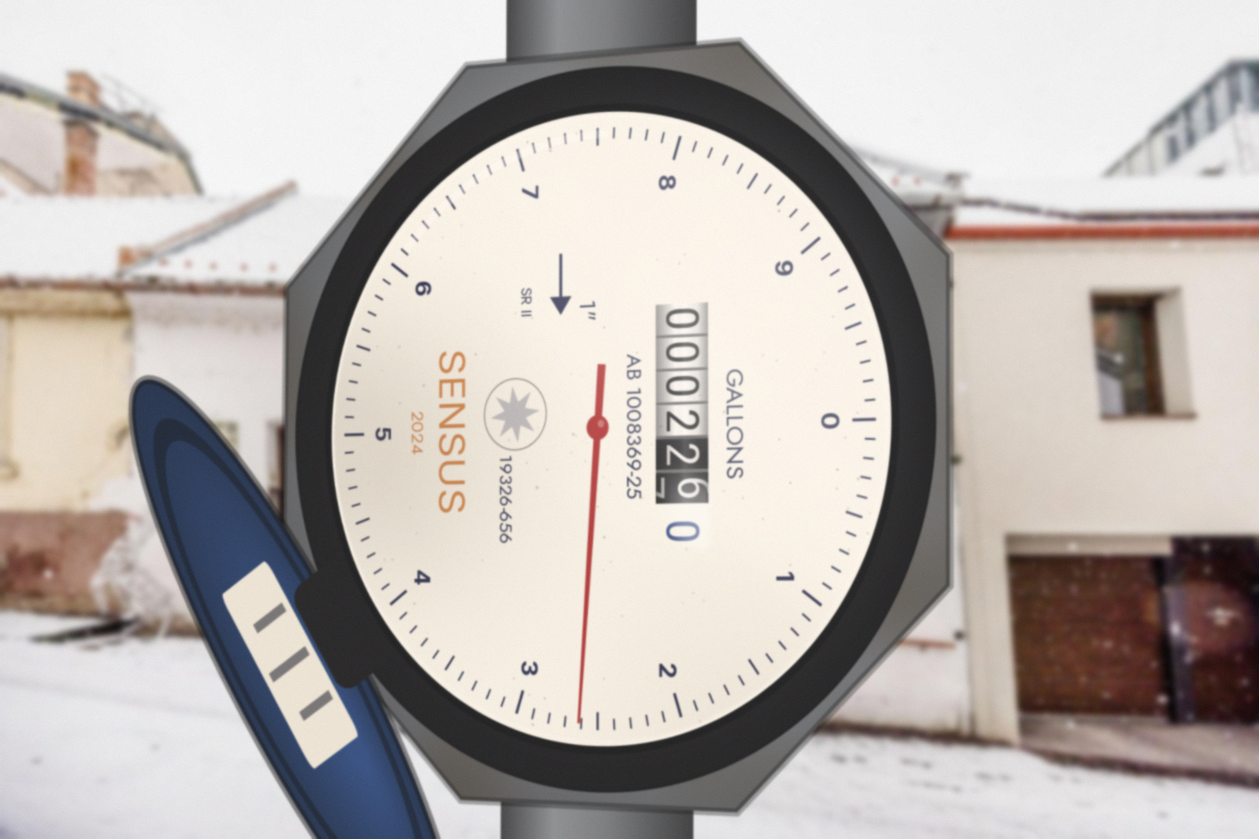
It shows value=2262.6 unit=gal
